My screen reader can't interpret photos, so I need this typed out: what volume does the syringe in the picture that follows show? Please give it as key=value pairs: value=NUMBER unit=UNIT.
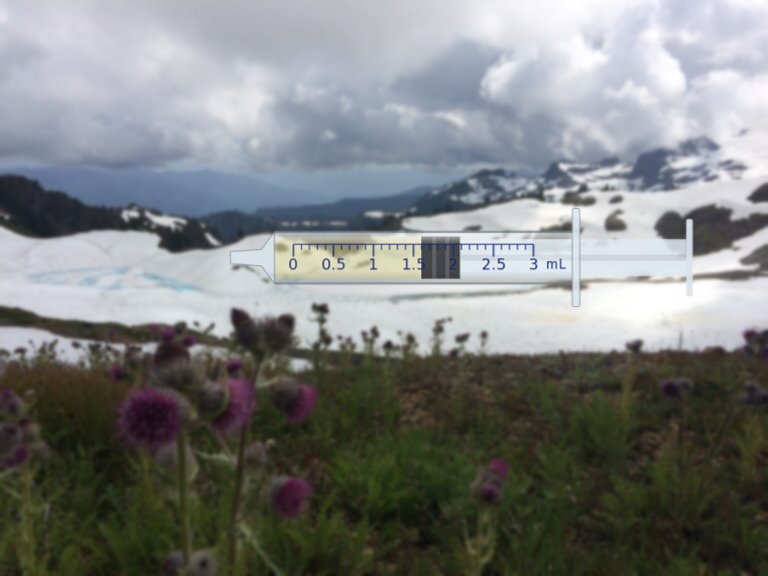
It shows value=1.6 unit=mL
